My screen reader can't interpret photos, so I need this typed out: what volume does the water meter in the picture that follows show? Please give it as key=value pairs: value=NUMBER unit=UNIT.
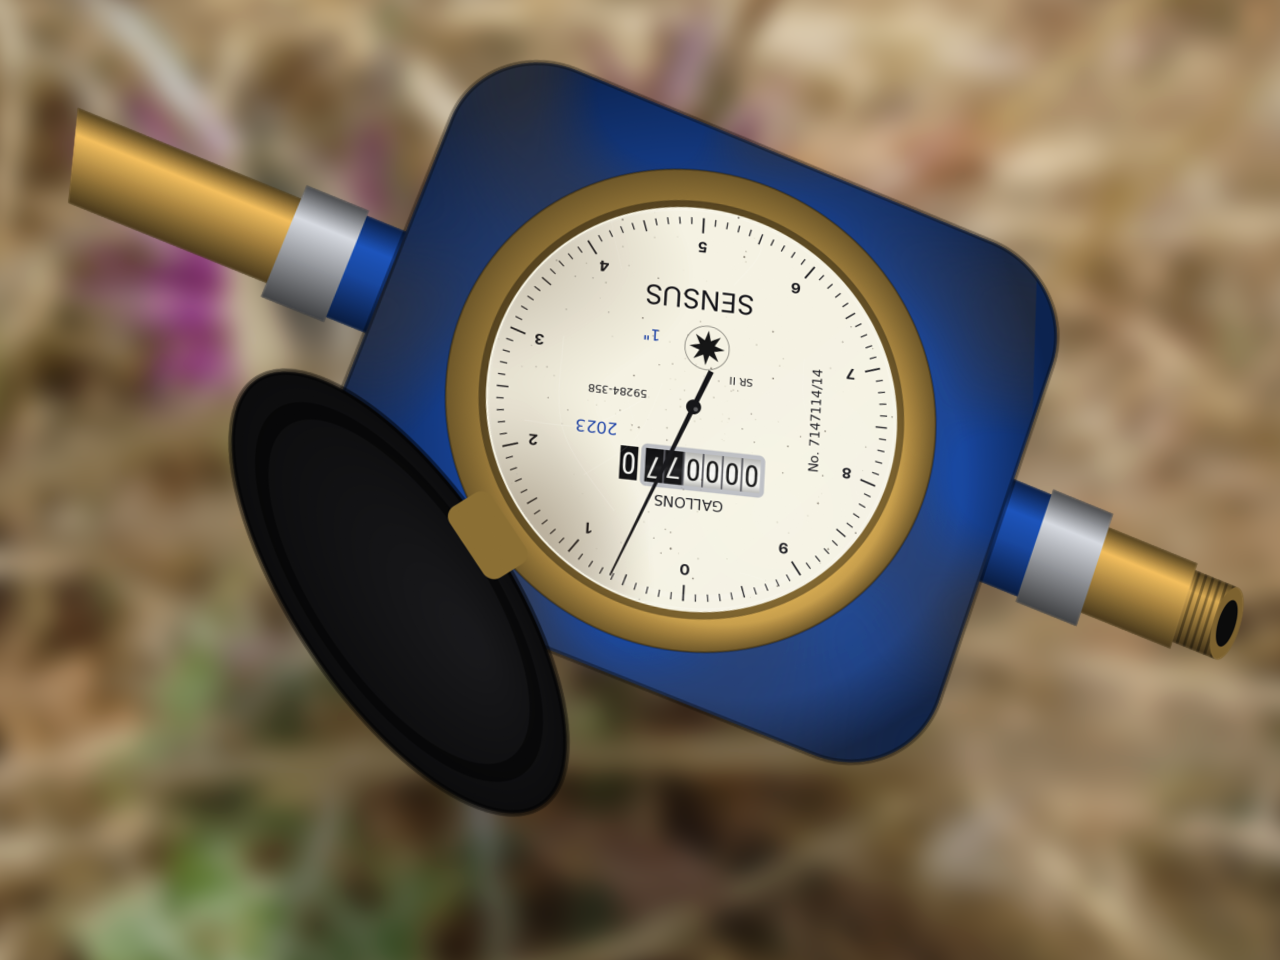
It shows value=770.6 unit=gal
